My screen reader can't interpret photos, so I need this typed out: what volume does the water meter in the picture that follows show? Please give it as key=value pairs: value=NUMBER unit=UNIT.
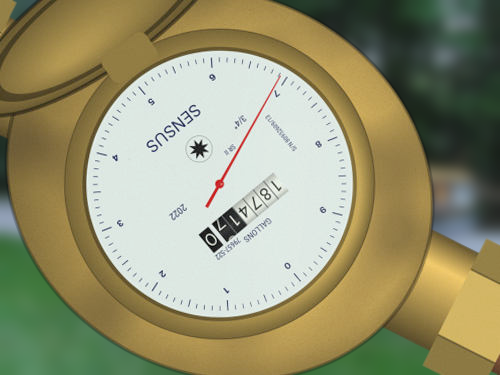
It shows value=1874166.9 unit=gal
